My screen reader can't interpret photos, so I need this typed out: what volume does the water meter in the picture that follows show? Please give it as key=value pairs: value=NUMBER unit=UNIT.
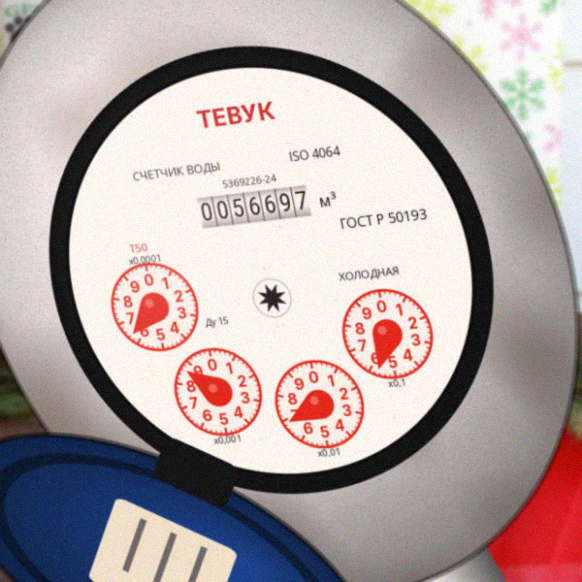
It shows value=56697.5686 unit=m³
